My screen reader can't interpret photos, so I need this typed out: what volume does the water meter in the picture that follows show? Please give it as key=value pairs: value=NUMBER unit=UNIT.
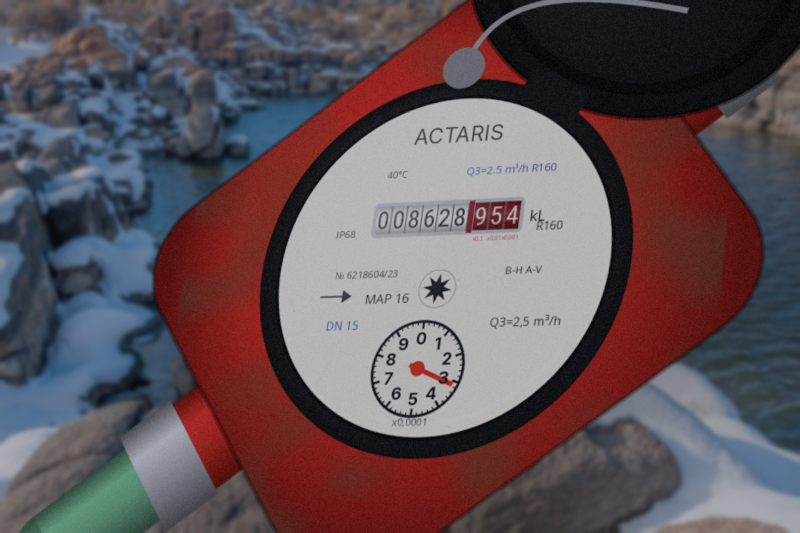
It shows value=8628.9543 unit=kL
